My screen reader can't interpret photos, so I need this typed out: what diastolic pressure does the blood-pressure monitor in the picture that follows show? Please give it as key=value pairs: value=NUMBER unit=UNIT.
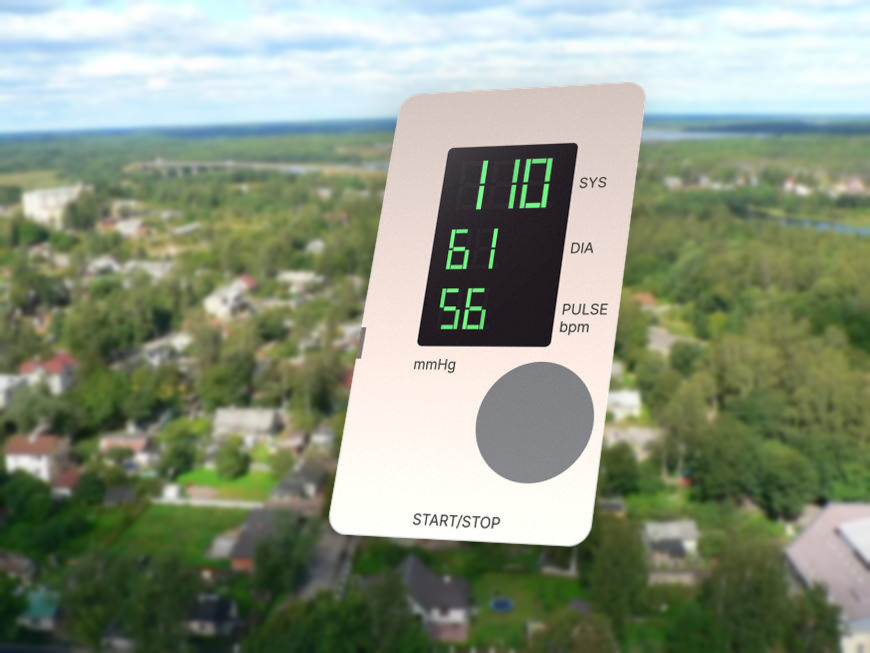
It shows value=61 unit=mmHg
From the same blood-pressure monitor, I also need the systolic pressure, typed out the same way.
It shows value=110 unit=mmHg
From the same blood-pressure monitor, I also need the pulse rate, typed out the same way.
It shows value=56 unit=bpm
